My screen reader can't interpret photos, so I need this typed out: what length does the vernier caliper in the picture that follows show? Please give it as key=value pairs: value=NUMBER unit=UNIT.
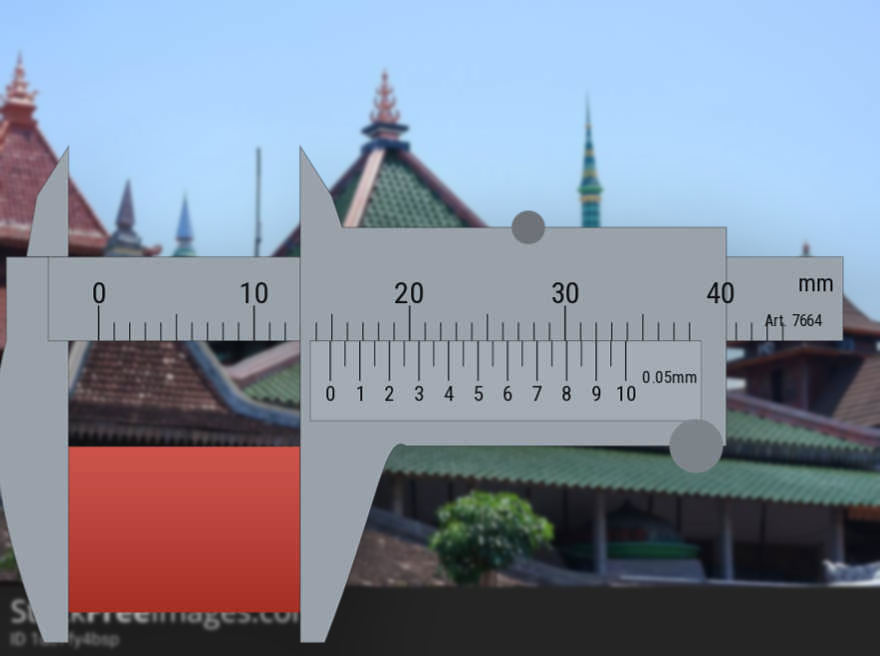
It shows value=14.9 unit=mm
